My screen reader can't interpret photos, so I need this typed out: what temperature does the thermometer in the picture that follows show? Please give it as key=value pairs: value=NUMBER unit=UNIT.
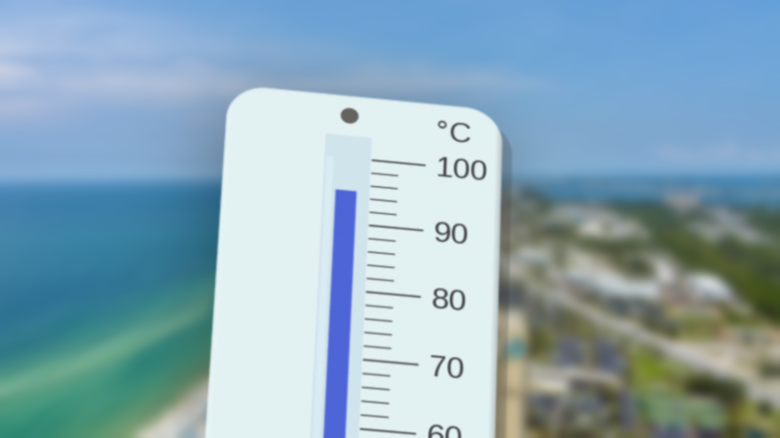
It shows value=95 unit=°C
